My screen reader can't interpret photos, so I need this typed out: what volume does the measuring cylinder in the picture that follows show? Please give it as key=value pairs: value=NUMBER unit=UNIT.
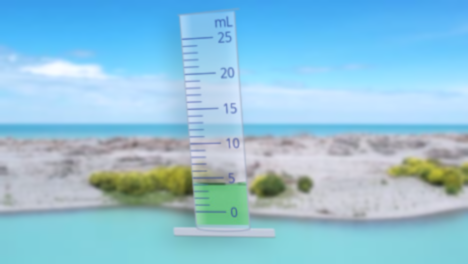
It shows value=4 unit=mL
